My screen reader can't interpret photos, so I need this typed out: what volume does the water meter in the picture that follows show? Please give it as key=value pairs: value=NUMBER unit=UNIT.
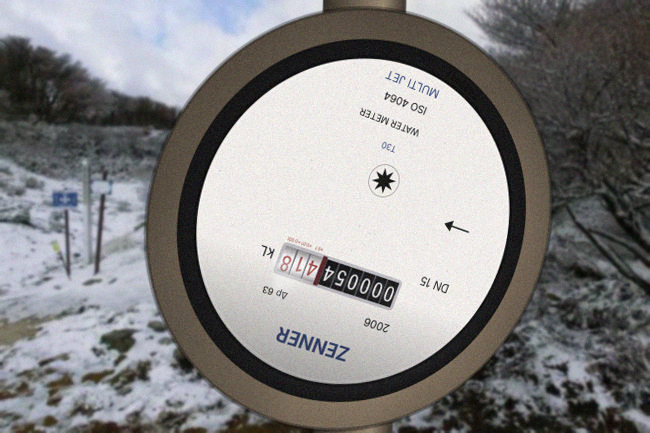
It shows value=54.418 unit=kL
